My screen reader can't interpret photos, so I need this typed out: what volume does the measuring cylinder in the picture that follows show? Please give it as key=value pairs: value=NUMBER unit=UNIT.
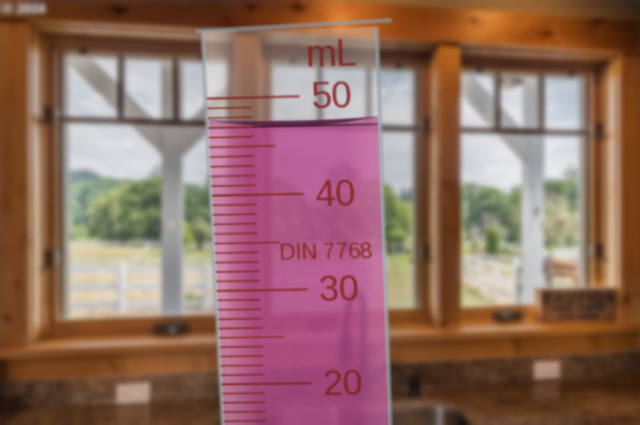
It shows value=47 unit=mL
